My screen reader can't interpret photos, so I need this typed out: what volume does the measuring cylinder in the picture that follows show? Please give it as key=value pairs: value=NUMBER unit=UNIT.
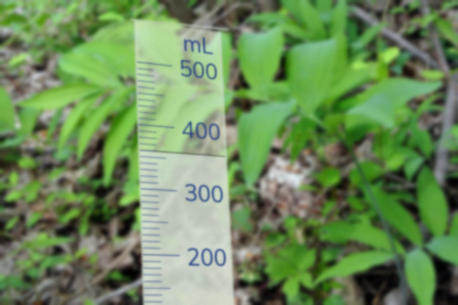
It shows value=360 unit=mL
